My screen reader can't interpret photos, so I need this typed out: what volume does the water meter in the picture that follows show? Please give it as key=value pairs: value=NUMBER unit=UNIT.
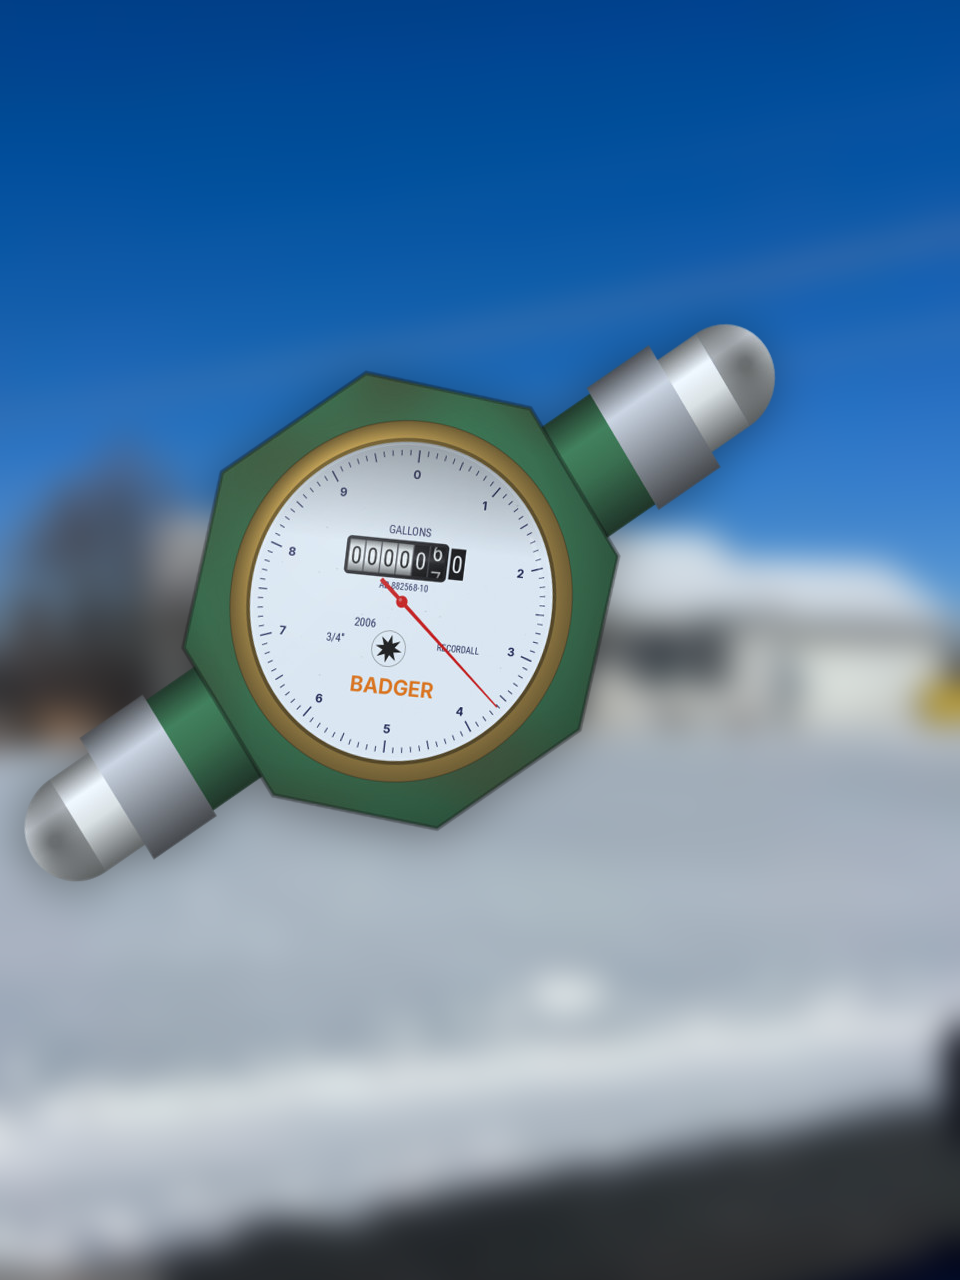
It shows value=63.6 unit=gal
